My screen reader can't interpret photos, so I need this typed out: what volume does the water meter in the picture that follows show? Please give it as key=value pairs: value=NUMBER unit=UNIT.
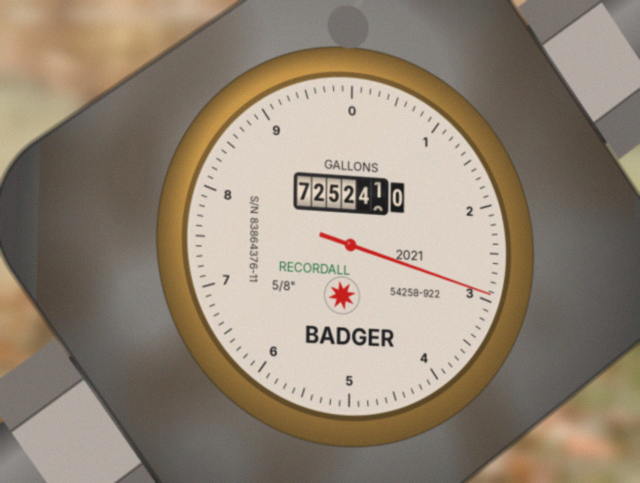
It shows value=7252412.9 unit=gal
